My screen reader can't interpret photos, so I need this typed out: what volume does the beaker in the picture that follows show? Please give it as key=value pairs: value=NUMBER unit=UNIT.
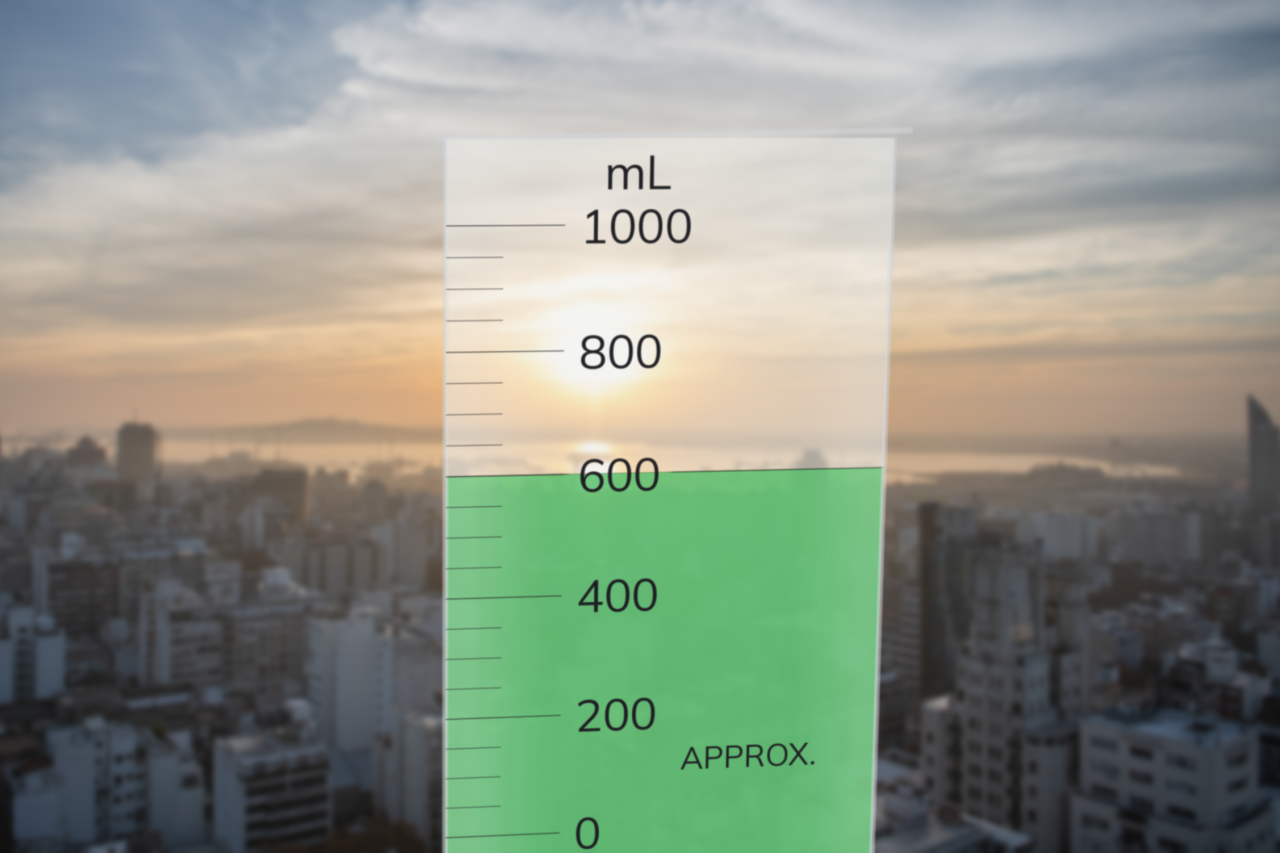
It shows value=600 unit=mL
